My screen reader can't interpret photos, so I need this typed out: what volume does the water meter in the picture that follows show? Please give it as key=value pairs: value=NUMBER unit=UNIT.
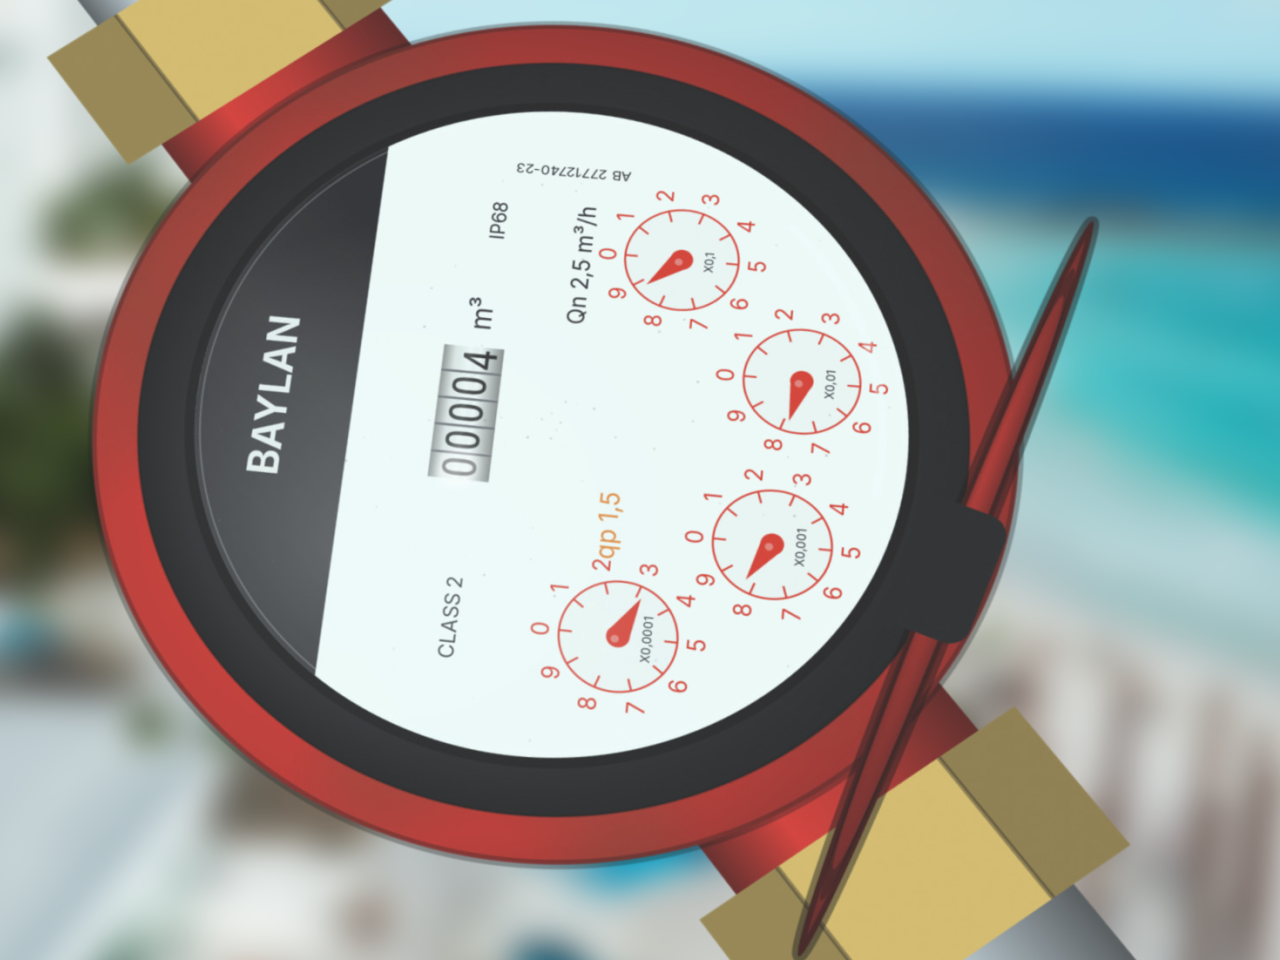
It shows value=3.8783 unit=m³
